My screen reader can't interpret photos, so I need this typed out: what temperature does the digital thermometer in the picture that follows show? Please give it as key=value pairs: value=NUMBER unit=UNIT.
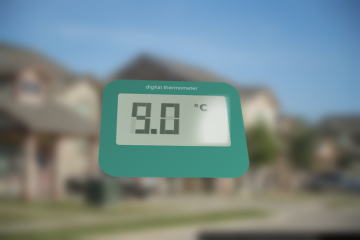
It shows value=9.0 unit=°C
